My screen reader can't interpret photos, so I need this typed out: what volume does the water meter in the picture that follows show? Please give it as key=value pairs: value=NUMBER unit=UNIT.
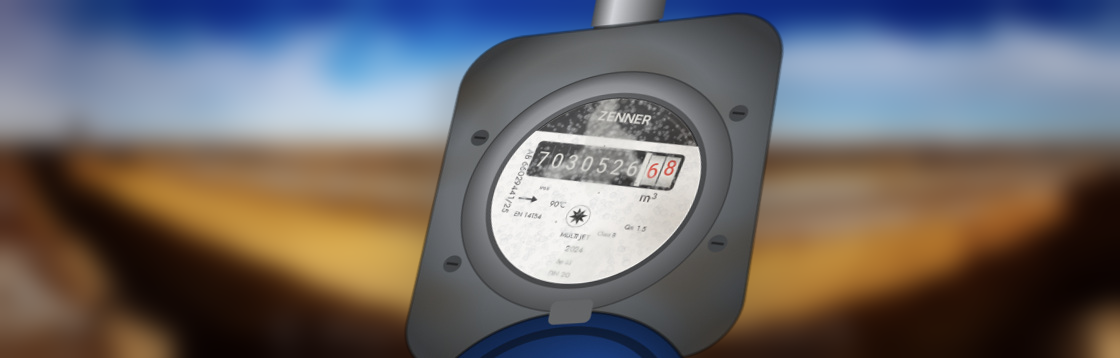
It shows value=7030526.68 unit=m³
